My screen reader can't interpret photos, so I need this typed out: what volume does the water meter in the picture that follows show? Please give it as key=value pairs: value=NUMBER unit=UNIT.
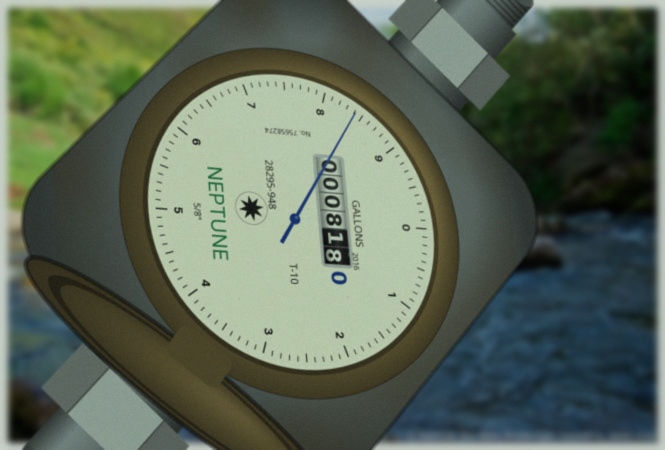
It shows value=8178.4 unit=gal
